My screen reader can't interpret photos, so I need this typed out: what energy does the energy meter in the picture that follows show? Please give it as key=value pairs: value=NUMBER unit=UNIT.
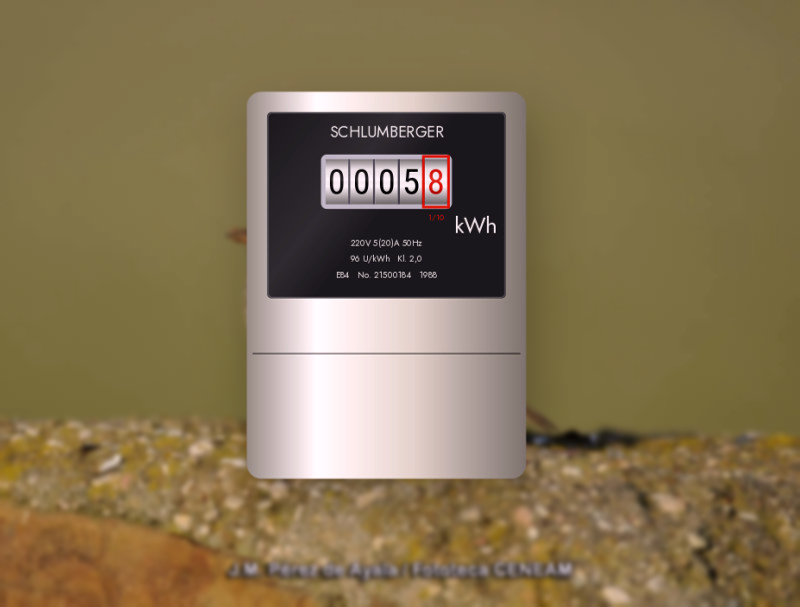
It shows value=5.8 unit=kWh
